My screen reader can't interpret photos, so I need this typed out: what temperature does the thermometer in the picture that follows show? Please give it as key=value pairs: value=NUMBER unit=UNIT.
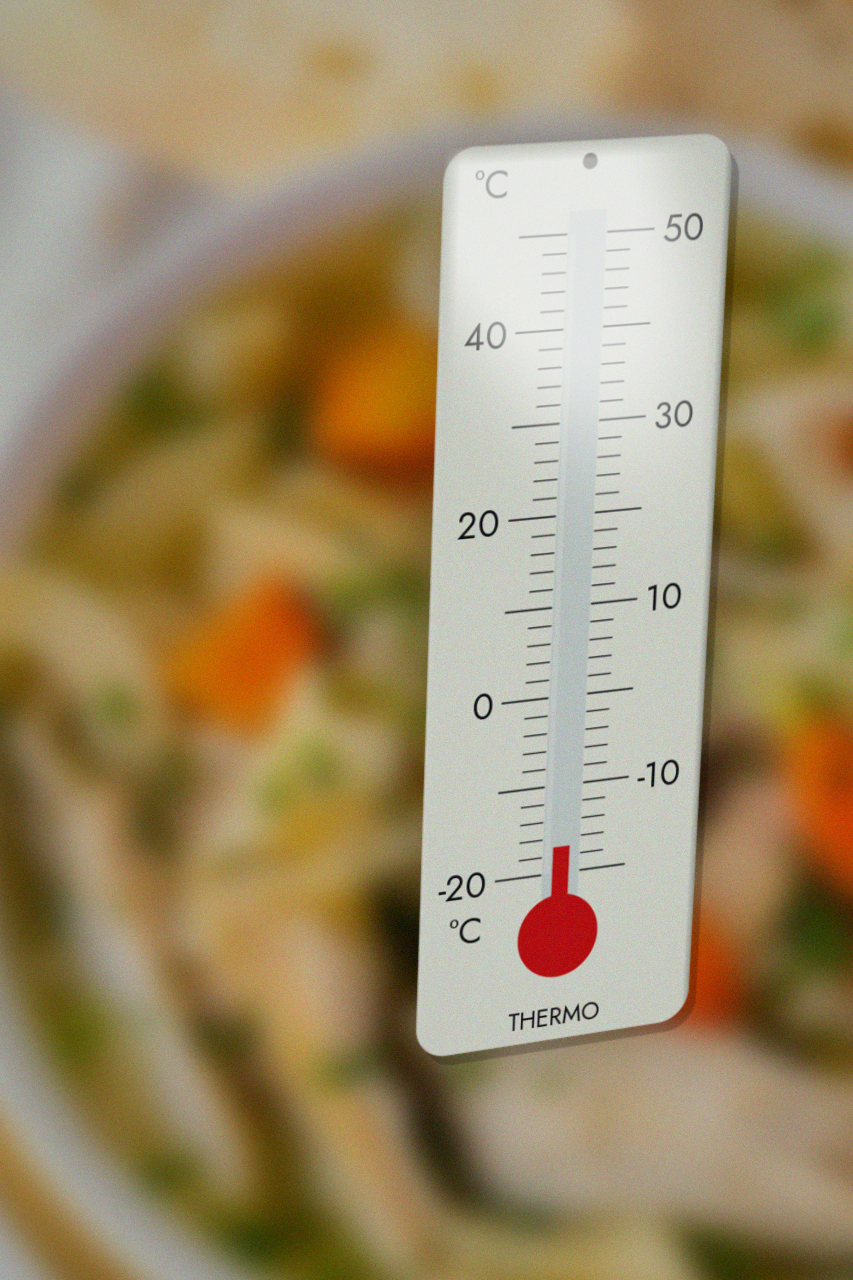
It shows value=-17 unit=°C
